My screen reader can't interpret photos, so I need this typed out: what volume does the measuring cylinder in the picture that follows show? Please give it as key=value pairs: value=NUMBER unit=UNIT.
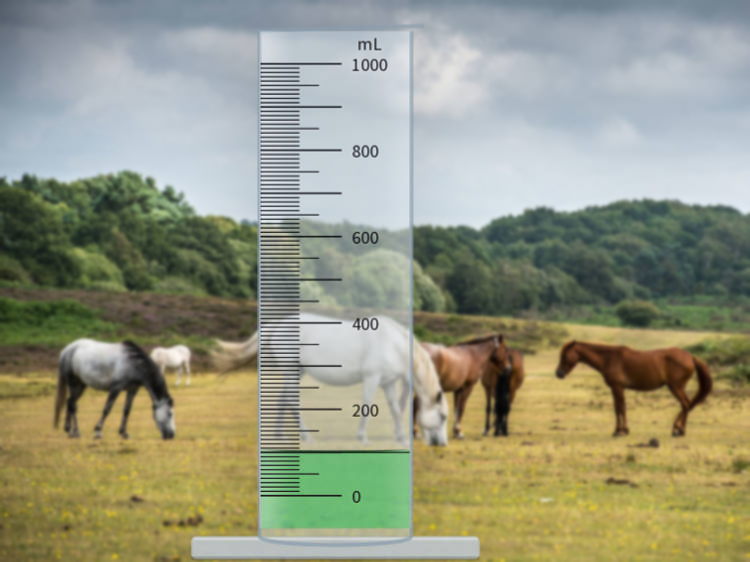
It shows value=100 unit=mL
